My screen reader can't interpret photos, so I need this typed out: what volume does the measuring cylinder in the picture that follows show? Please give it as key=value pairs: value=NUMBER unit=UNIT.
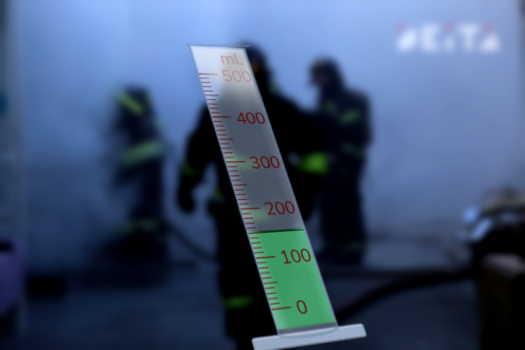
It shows value=150 unit=mL
